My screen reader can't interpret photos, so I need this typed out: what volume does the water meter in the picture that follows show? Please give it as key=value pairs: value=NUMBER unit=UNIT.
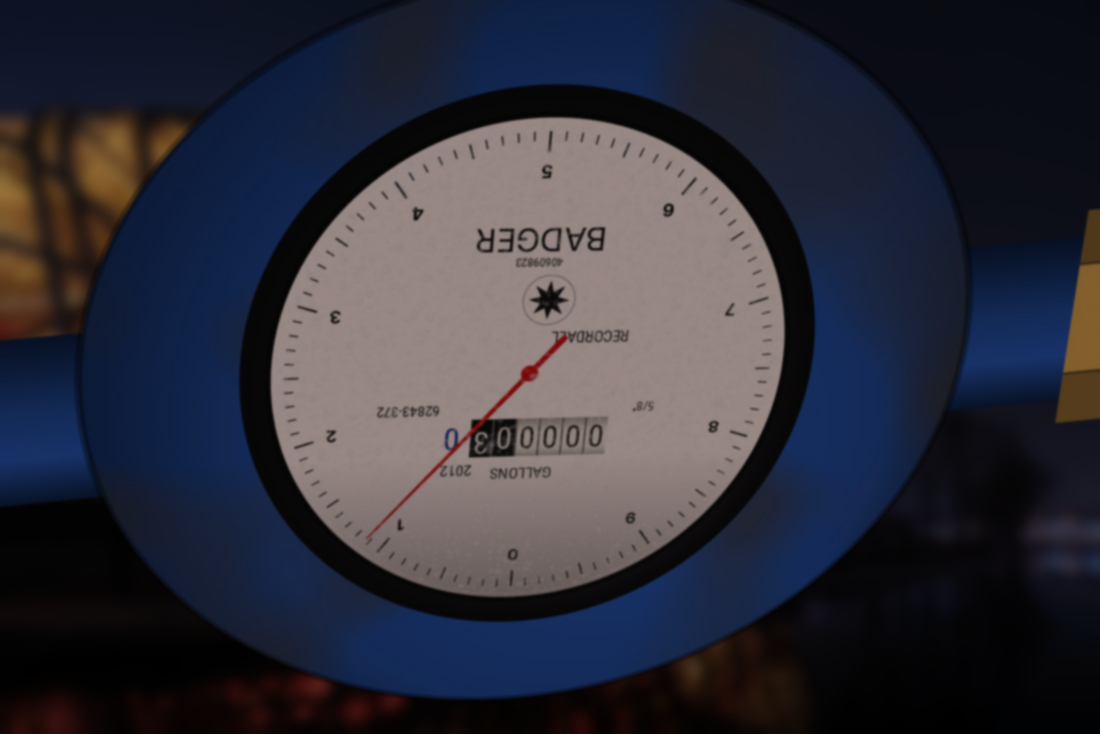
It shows value=31.1 unit=gal
